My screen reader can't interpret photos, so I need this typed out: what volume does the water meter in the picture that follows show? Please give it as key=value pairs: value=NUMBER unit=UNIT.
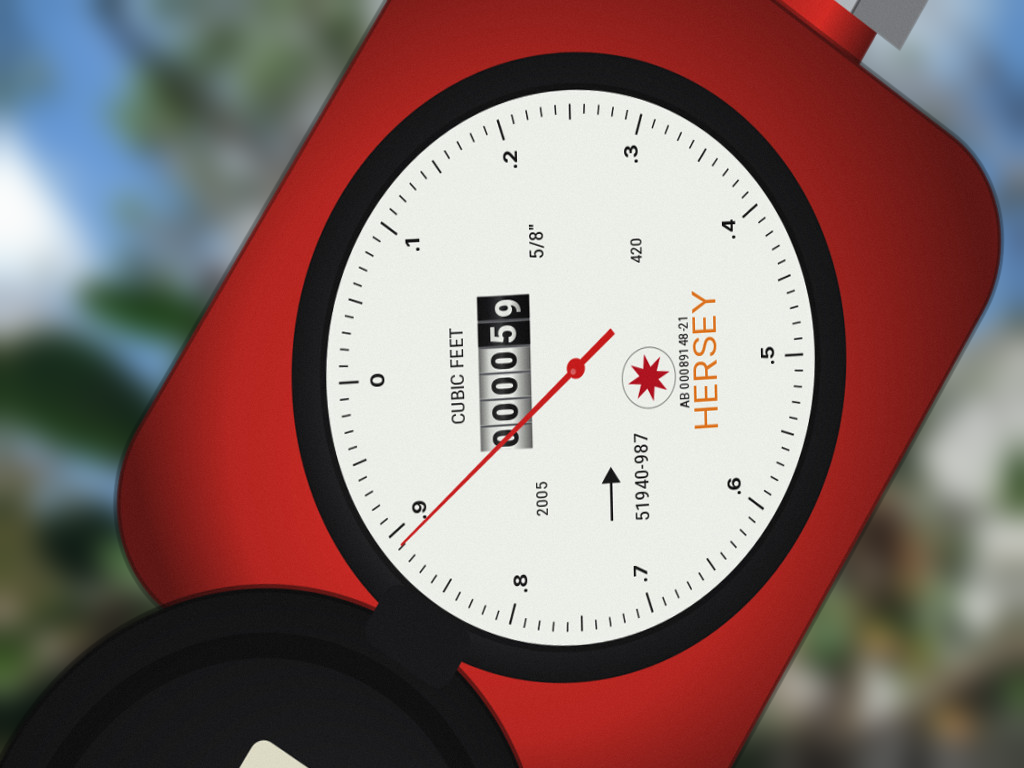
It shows value=58.89 unit=ft³
